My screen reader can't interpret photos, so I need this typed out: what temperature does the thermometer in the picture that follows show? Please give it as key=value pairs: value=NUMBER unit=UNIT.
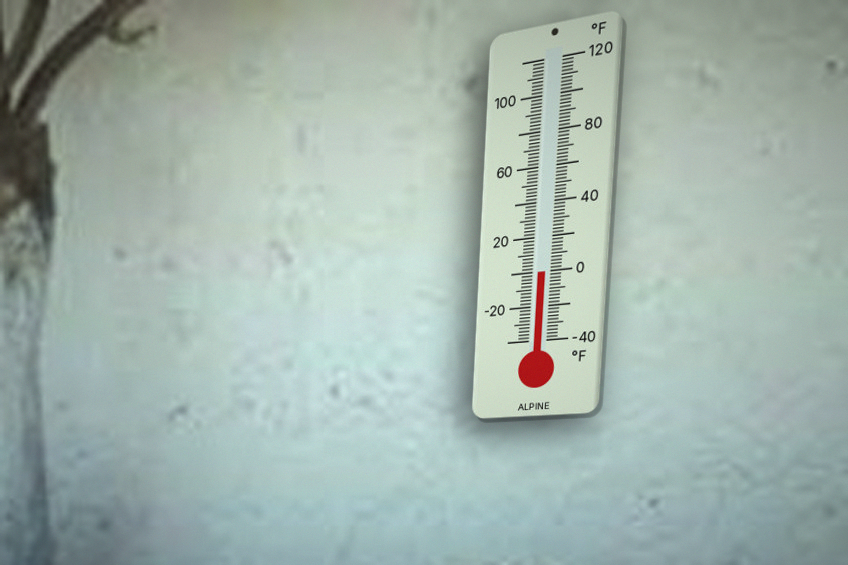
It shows value=0 unit=°F
